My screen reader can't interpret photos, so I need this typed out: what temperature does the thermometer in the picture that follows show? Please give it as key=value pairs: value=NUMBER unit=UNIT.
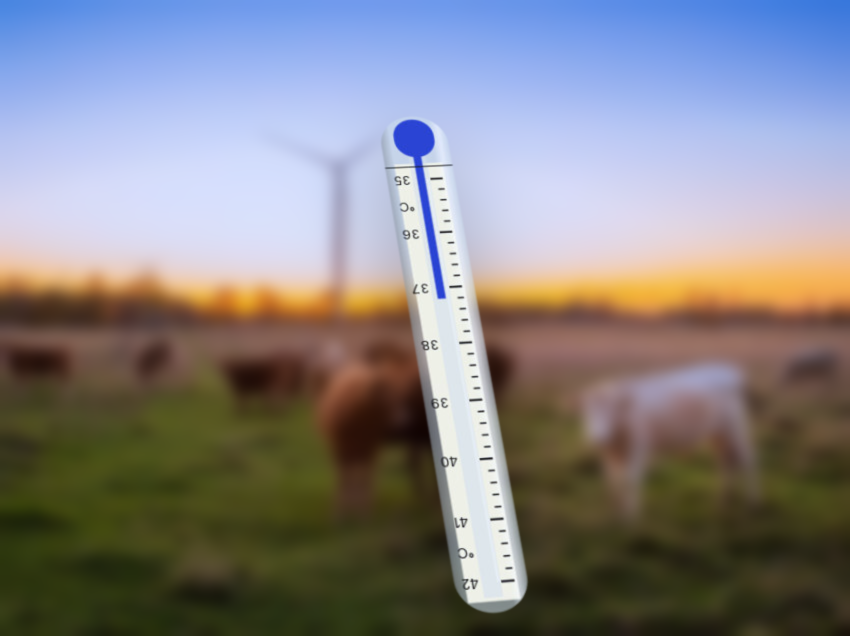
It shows value=37.2 unit=°C
